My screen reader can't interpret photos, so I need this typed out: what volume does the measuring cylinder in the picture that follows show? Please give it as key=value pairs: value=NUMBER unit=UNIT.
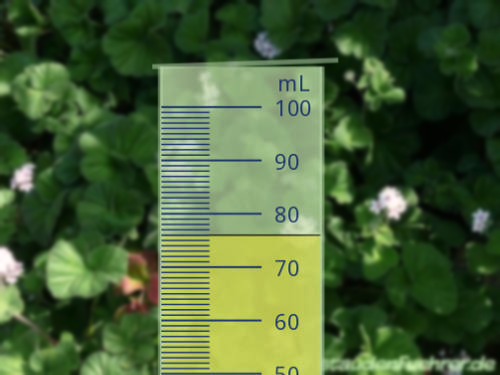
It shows value=76 unit=mL
